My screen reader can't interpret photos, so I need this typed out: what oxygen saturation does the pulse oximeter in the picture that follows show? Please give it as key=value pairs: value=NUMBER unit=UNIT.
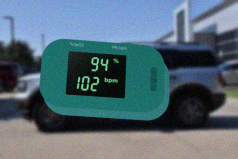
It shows value=94 unit=%
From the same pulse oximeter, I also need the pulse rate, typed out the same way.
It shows value=102 unit=bpm
